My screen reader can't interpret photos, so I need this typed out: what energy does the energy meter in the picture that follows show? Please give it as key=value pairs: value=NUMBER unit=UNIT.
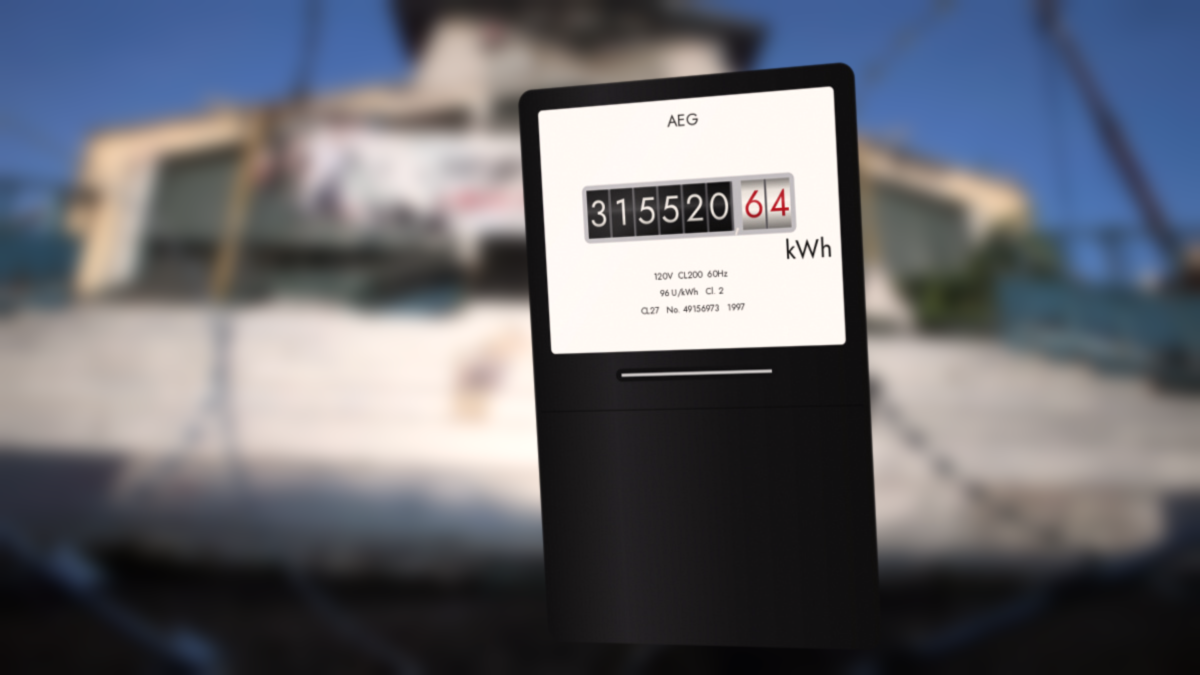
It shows value=315520.64 unit=kWh
